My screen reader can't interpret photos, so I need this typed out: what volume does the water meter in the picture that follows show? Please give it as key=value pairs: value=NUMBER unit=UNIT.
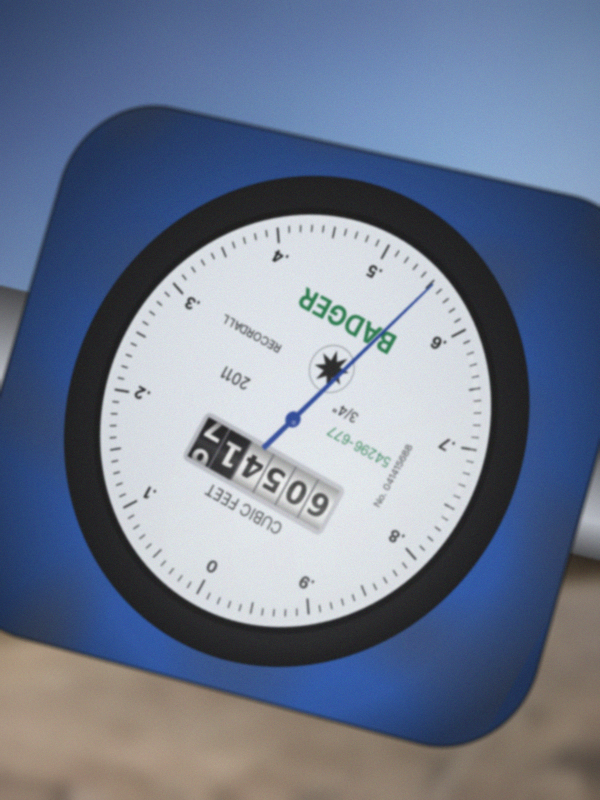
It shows value=605416.55 unit=ft³
